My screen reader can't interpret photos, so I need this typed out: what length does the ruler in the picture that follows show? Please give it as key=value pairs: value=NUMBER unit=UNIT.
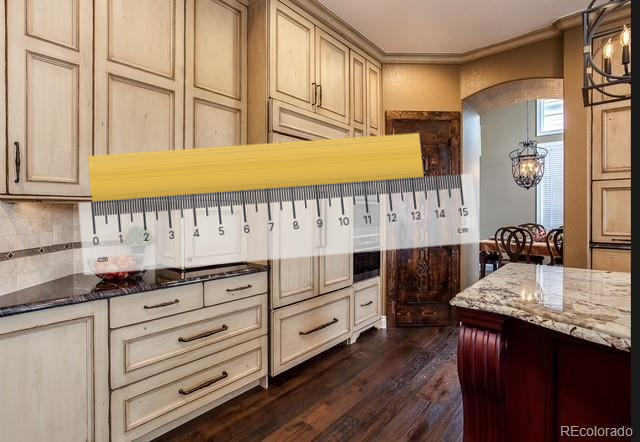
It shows value=13.5 unit=cm
